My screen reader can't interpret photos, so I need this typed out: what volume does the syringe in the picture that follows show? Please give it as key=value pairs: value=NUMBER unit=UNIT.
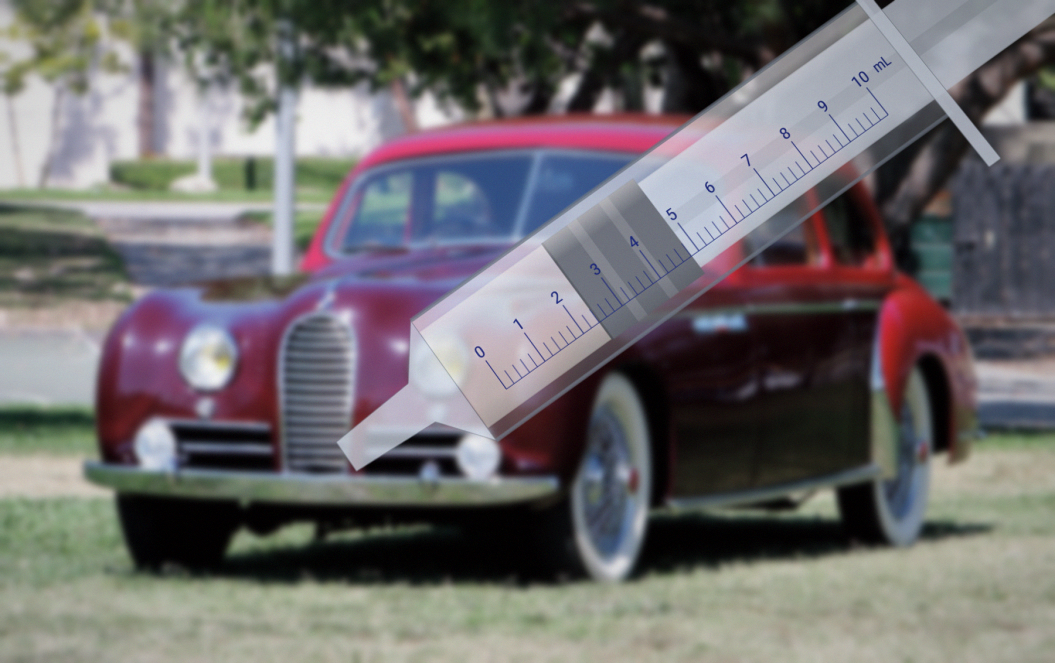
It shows value=2.4 unit=mL
